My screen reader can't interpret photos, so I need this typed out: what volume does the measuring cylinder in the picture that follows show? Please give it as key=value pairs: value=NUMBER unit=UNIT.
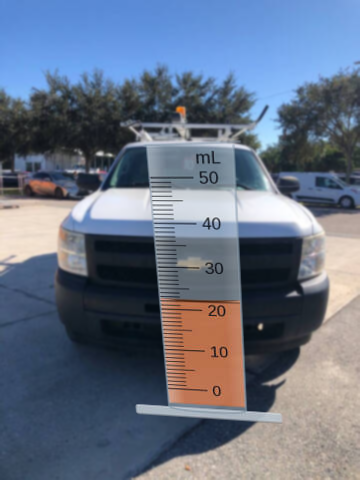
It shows value=22 unit=mL
